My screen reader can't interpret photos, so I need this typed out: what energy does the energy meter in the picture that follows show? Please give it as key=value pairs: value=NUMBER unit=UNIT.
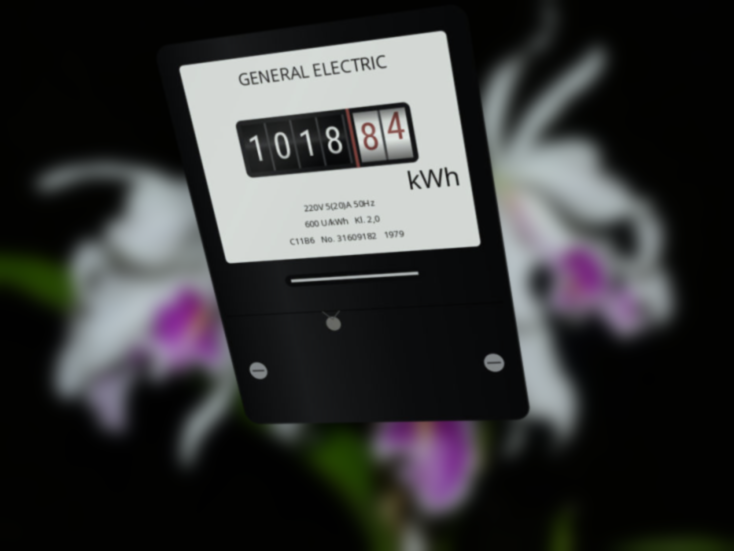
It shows value=1018.84 unit=kWh
